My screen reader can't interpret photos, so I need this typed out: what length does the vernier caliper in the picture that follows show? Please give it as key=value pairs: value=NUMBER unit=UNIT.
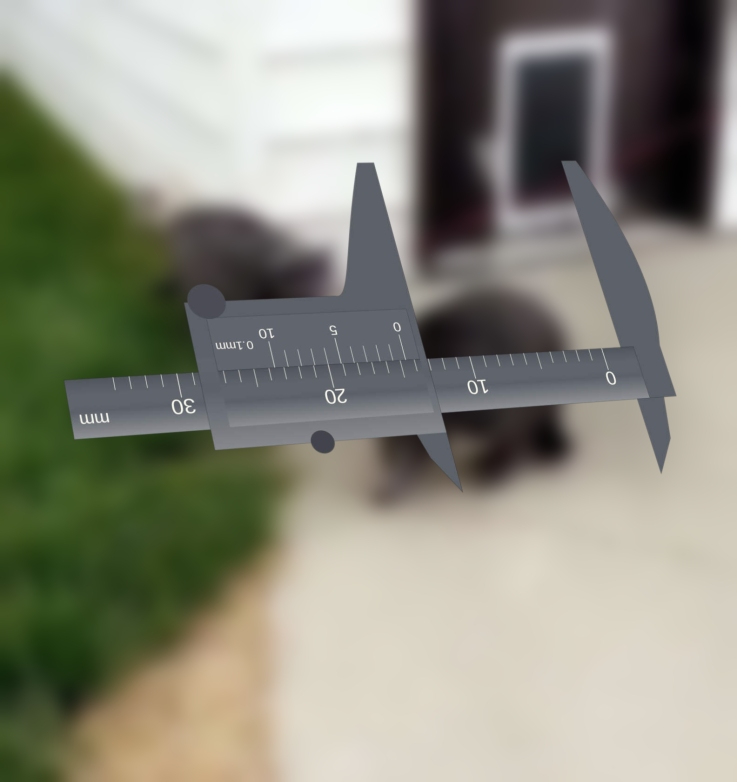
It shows value=14.6 unit=mm
